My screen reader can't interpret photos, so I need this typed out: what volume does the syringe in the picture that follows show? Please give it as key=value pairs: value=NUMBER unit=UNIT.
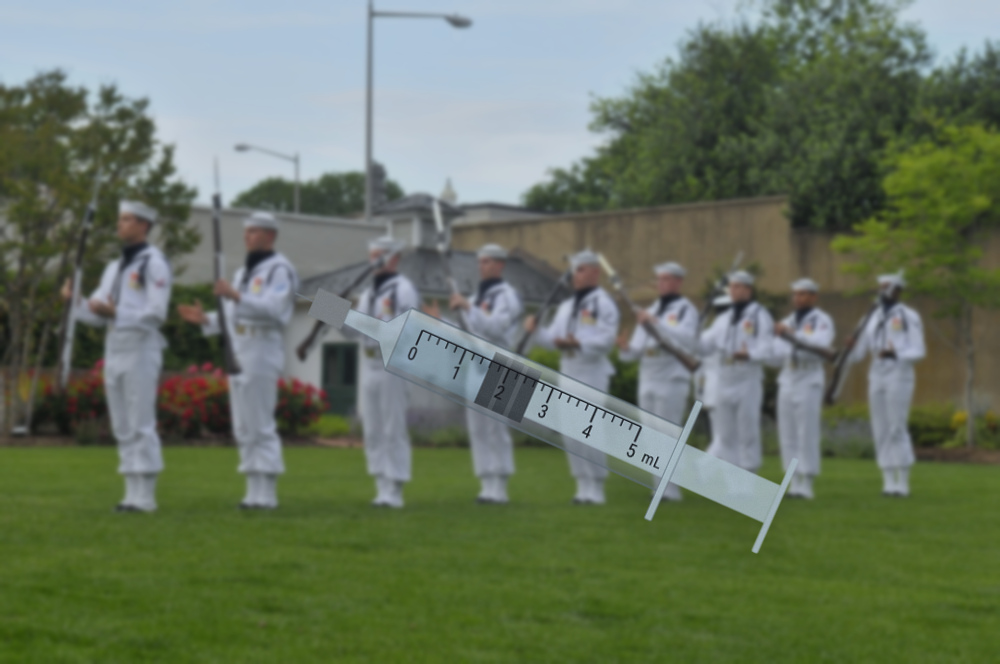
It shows value=1.6 unit=mL
